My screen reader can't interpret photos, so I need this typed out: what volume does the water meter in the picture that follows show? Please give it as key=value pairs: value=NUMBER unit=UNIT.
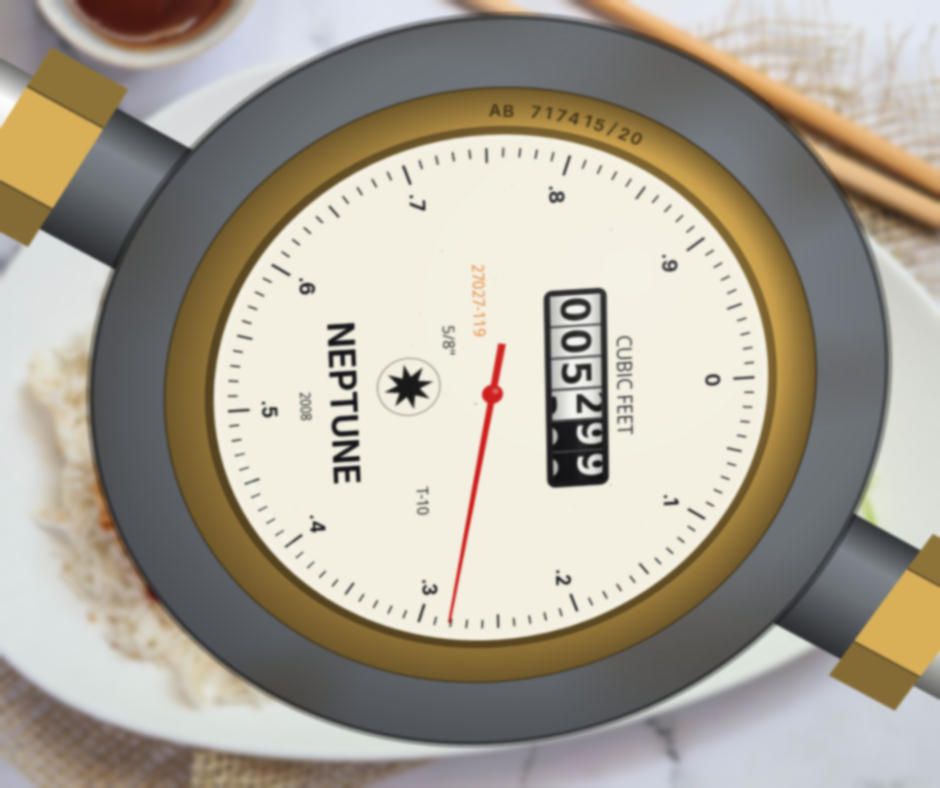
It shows value=5299.28 unit=ft³
